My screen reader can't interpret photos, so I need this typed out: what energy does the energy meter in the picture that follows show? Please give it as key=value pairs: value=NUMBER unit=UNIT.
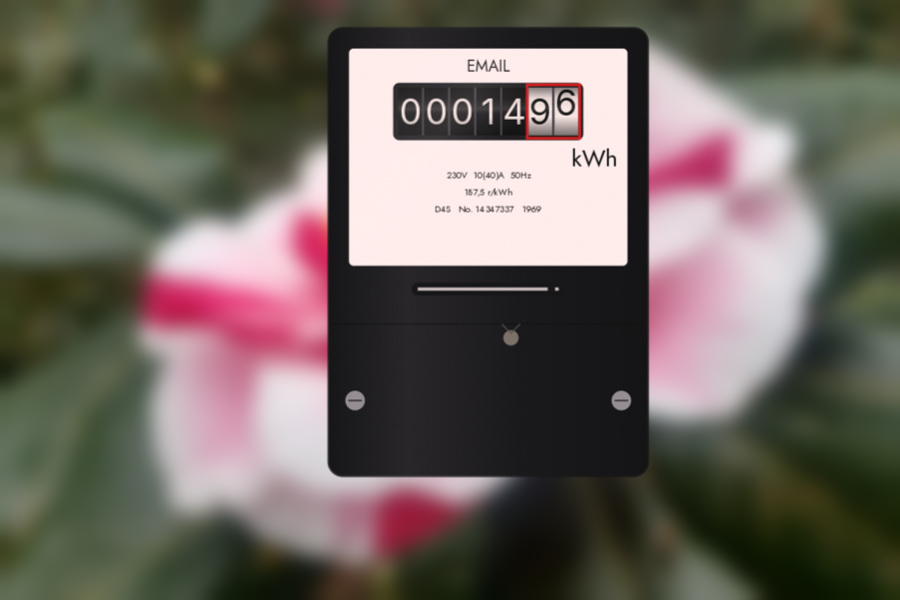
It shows value=14.96 unit=kWh
